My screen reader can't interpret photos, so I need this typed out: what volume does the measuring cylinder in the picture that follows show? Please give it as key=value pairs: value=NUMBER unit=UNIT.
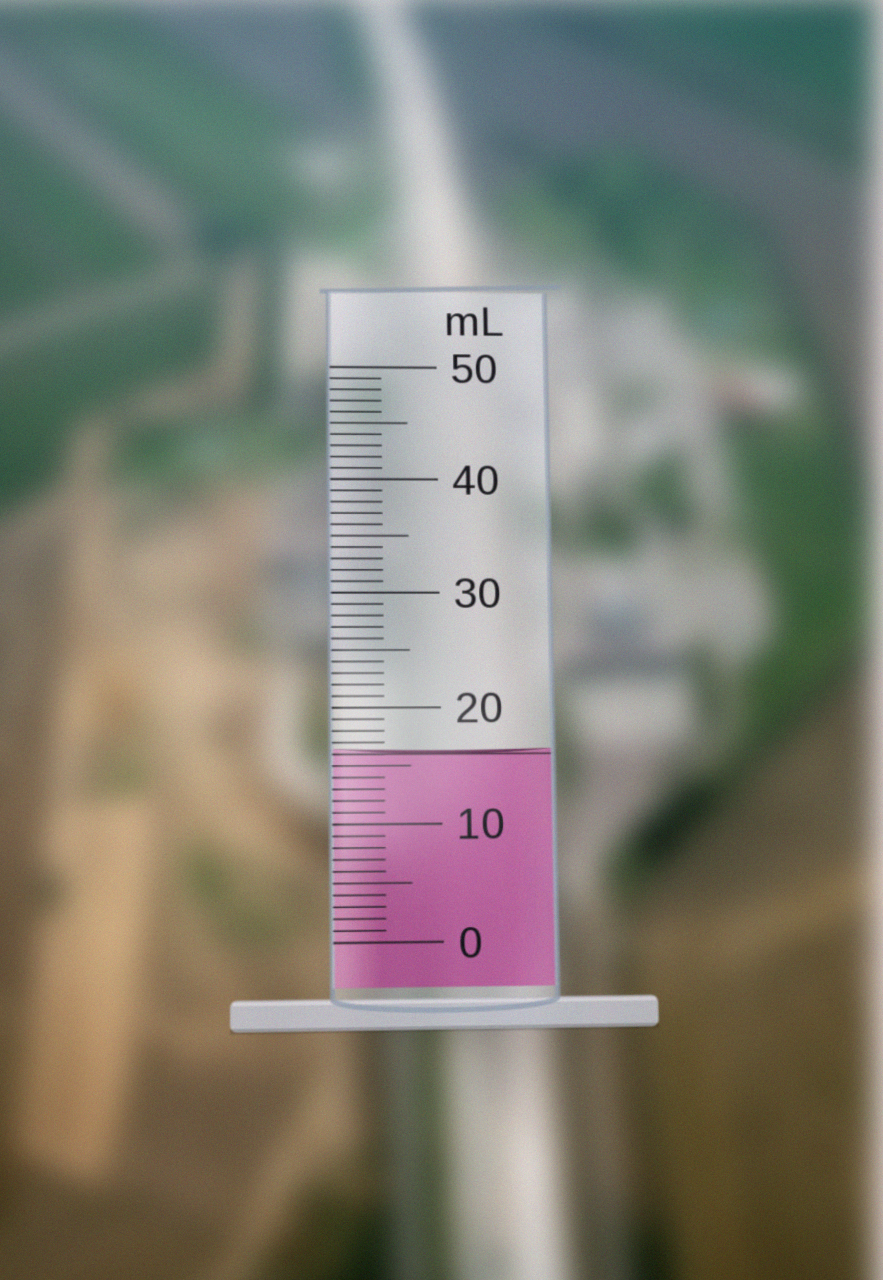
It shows value=16 unit=mL
